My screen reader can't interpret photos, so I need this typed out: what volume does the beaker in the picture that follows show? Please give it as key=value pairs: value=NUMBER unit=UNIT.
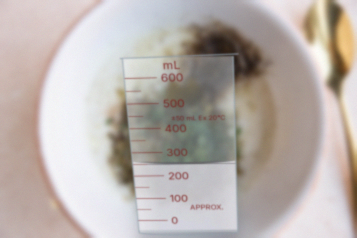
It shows value=250 unit=mL
